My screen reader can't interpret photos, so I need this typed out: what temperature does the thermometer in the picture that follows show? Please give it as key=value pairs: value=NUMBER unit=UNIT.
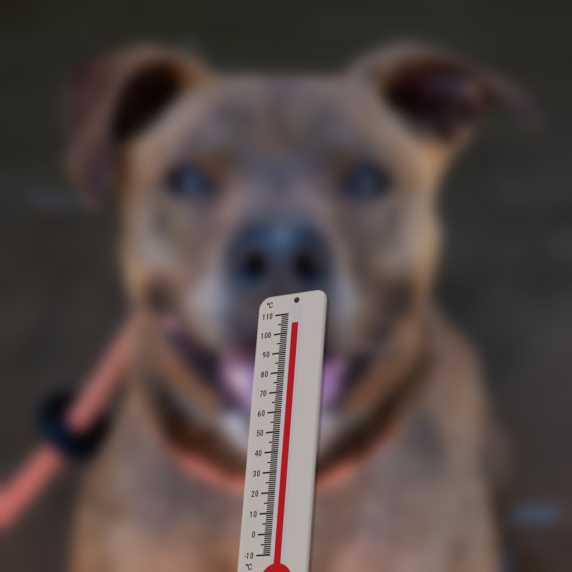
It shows value=105 unit=°C
